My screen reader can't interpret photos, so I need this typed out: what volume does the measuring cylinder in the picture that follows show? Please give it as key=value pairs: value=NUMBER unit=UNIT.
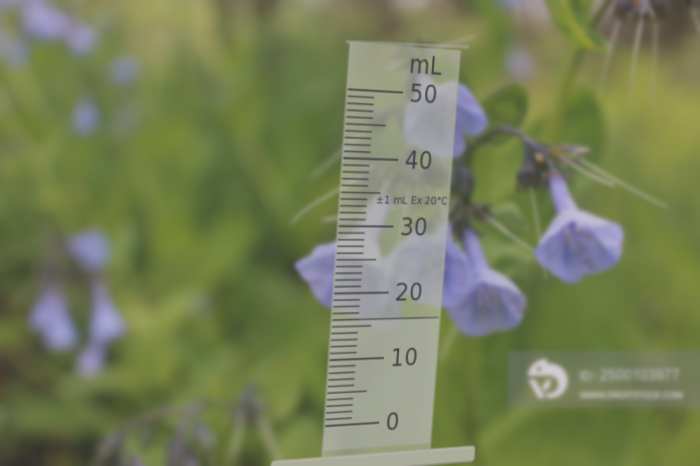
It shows value=16 unit=mL
